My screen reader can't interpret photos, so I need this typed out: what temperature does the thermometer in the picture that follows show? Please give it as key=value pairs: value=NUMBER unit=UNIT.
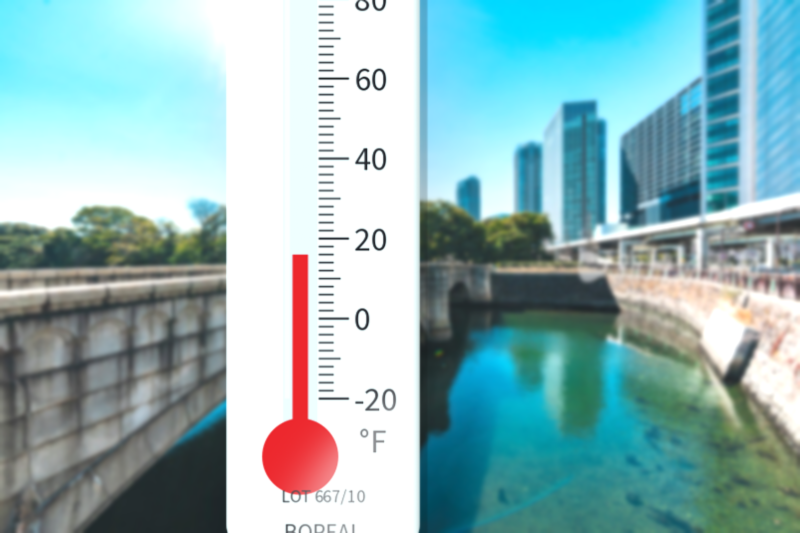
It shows value=16 unit=°F
